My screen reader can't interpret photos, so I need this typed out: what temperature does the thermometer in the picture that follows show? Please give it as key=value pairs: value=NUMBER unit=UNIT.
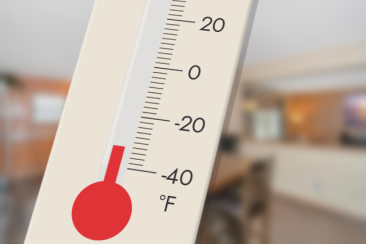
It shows value=-32 unit=°F
